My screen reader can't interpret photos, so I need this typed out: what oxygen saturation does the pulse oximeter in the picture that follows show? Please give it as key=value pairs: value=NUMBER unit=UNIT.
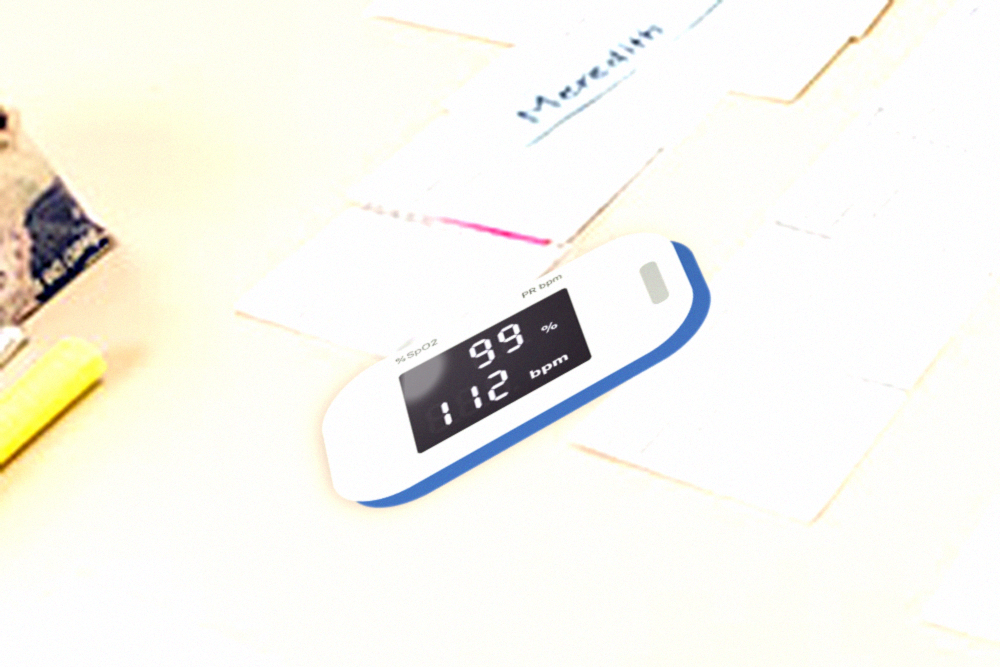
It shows value=99 unit=%
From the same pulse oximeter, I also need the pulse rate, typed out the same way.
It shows value=112 unit=bpm
